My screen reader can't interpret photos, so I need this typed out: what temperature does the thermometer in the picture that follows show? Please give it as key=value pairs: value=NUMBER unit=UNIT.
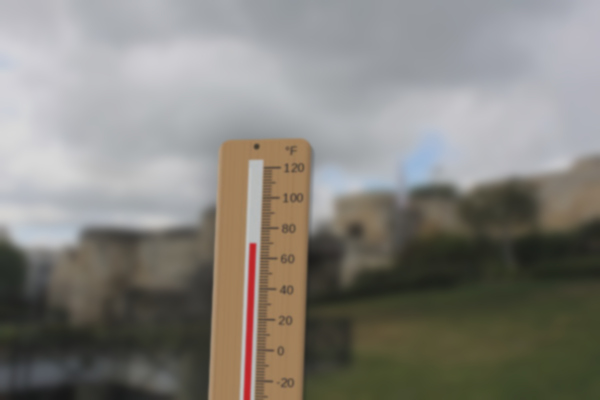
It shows value=70 unit=°F
